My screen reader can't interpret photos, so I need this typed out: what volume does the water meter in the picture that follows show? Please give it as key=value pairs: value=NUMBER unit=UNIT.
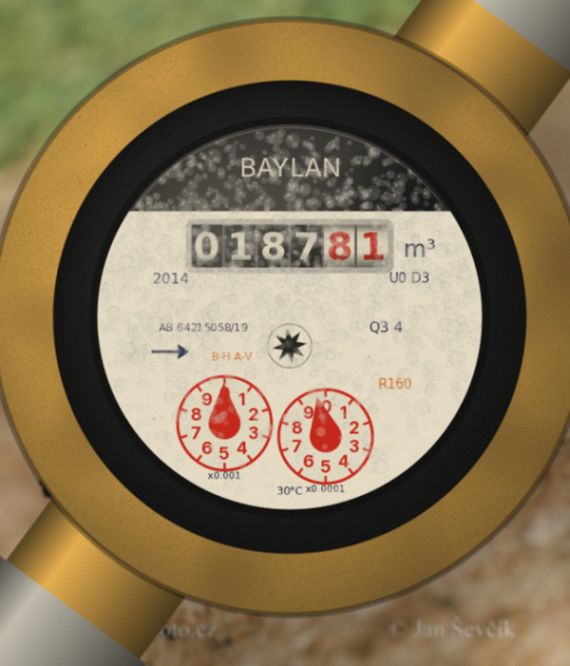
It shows value=187.8099 unit=m³
